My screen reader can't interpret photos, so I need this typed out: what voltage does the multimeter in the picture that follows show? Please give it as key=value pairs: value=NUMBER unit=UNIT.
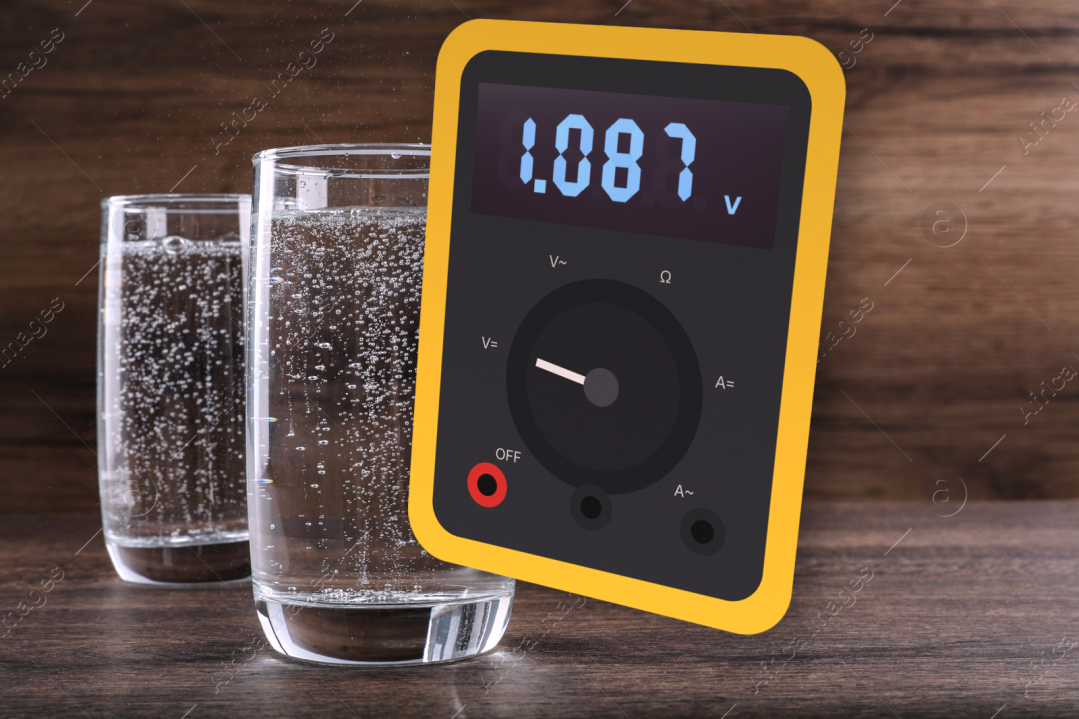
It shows value=1.087 unit=V
